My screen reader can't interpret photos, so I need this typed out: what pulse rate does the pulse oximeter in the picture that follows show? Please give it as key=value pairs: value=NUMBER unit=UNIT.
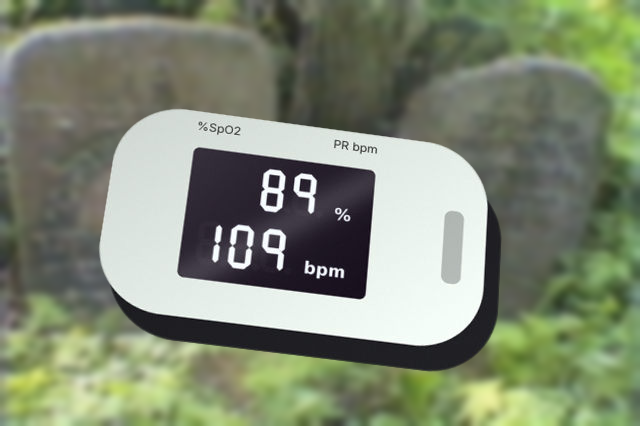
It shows value=109 unit=bpm
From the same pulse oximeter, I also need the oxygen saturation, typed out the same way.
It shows value=89 unit=%
